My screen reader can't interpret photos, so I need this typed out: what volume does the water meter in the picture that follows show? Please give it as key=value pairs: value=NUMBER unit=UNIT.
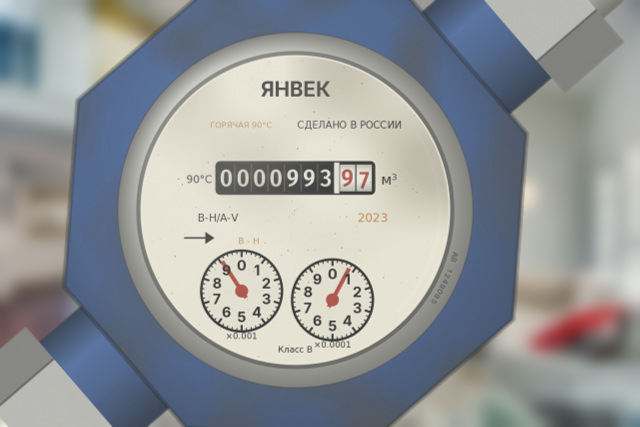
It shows value=993.9690 unit=m³
